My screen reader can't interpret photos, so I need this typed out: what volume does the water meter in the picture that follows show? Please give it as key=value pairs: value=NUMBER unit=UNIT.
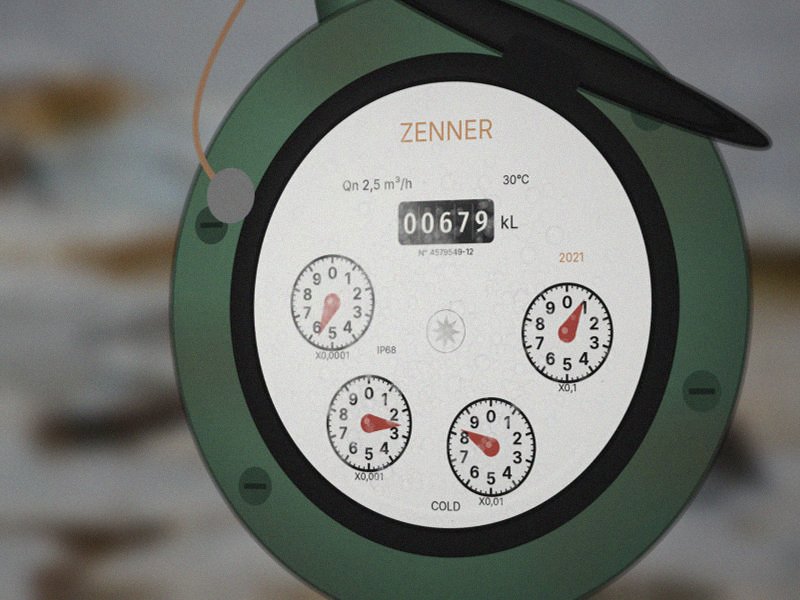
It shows value=679.0825 unit=kL
